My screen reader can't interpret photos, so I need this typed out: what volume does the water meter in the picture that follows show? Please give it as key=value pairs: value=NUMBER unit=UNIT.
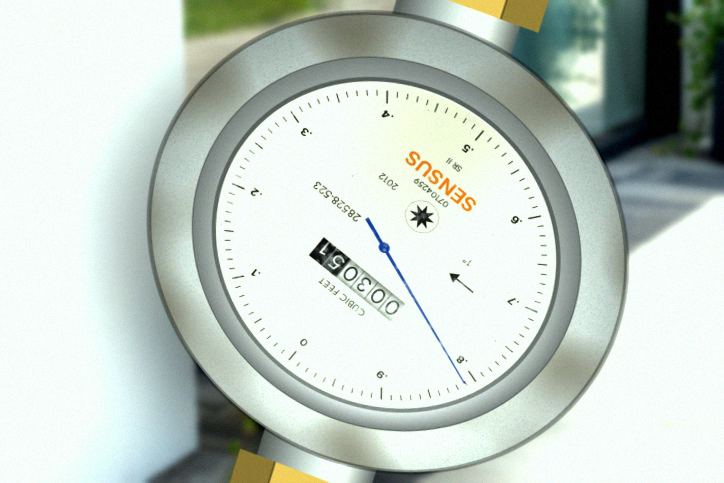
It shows value=3050.81 unit=ft³
